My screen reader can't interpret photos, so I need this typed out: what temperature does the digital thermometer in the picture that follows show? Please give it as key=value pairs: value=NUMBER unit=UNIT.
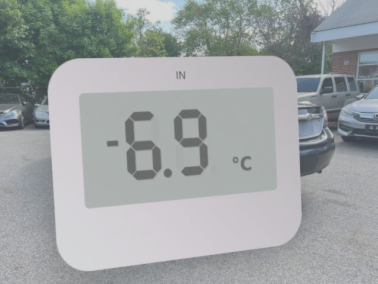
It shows value=-6.9 unit=°C
